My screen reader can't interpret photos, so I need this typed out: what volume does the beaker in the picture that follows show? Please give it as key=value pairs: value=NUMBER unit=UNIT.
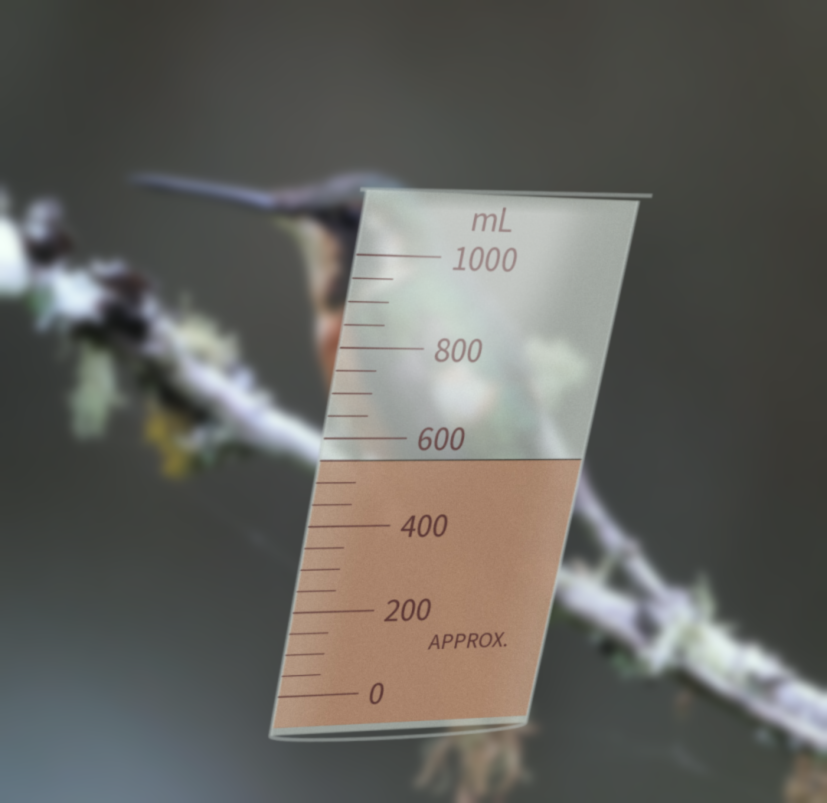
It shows value=550 unit=mL
